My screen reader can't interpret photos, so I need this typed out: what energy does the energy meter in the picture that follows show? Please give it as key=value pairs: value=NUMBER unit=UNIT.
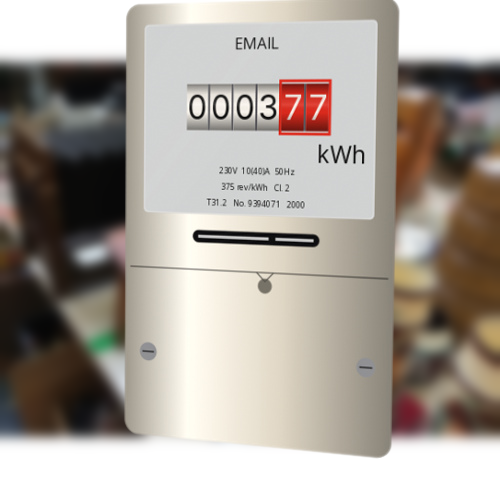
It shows value=3.77 unit=kWh
